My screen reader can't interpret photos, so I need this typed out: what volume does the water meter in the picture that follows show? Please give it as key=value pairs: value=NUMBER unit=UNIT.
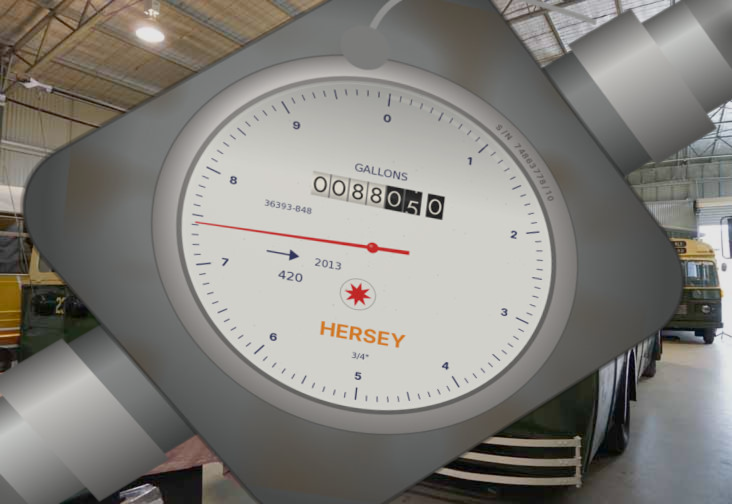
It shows value=88047.4 unit=gal
